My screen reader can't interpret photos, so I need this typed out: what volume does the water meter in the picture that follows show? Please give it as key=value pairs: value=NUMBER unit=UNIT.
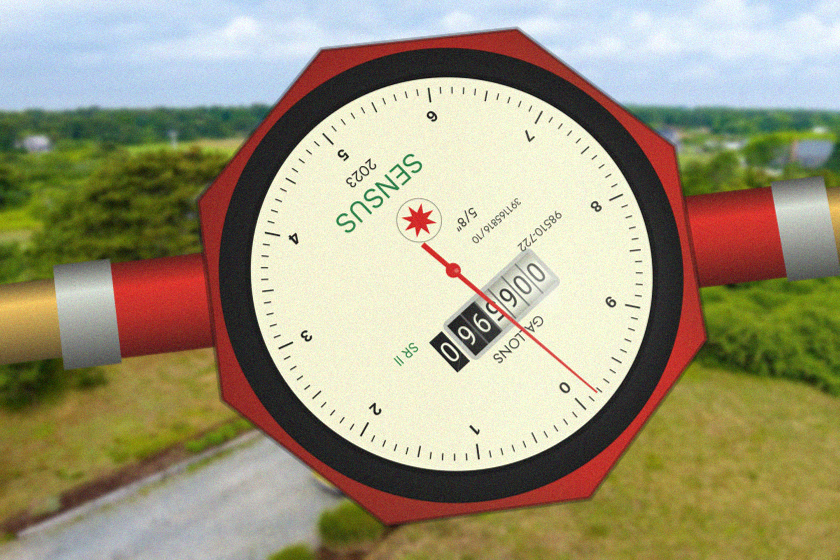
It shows value=65959.8 unit=gal
